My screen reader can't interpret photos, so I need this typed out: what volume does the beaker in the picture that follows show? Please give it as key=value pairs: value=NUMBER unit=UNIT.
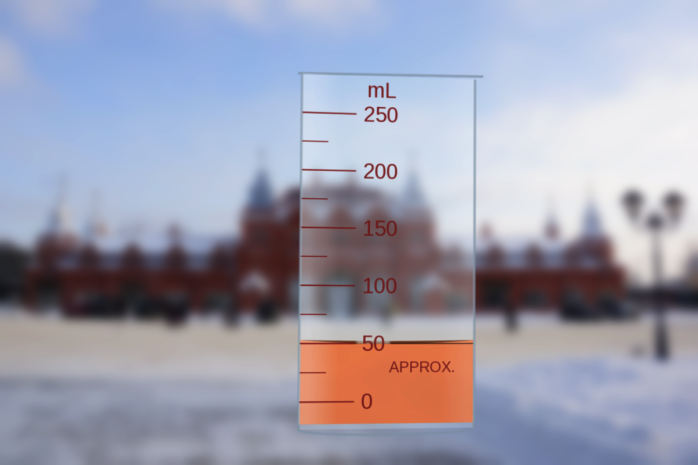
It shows value=50 unit=mL
